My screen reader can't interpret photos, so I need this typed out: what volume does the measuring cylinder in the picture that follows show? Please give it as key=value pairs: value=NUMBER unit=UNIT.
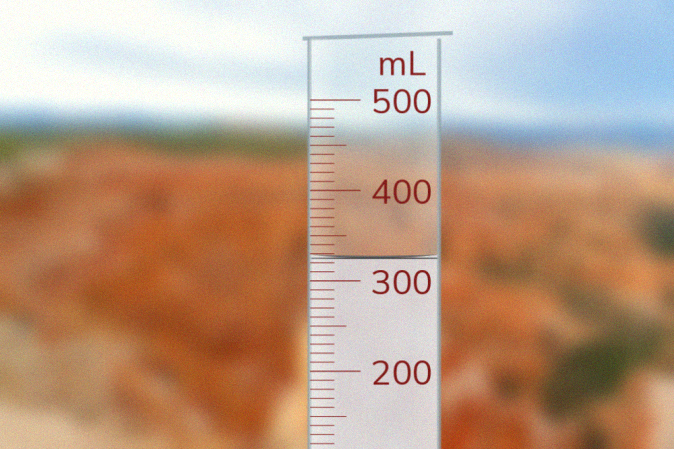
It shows value=325 unit=mL
